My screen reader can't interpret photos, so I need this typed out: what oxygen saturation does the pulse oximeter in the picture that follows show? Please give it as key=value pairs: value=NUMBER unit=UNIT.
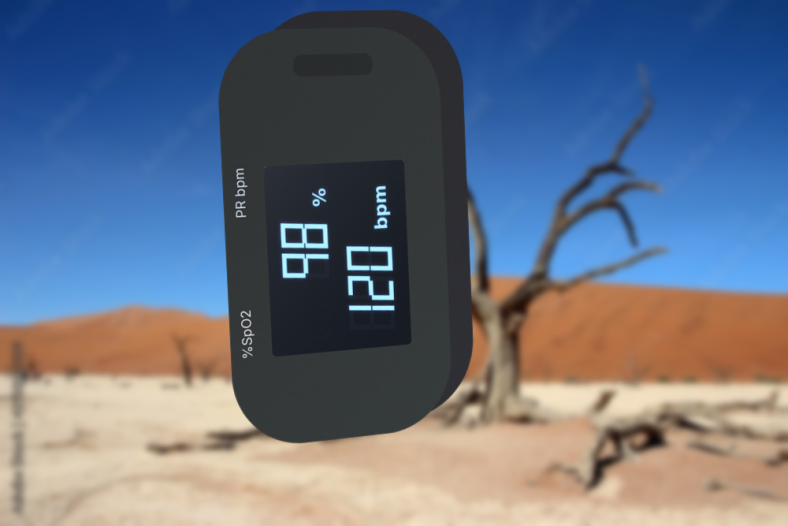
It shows value=98 unit=%
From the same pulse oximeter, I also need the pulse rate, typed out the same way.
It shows value=120 unit=bpm
